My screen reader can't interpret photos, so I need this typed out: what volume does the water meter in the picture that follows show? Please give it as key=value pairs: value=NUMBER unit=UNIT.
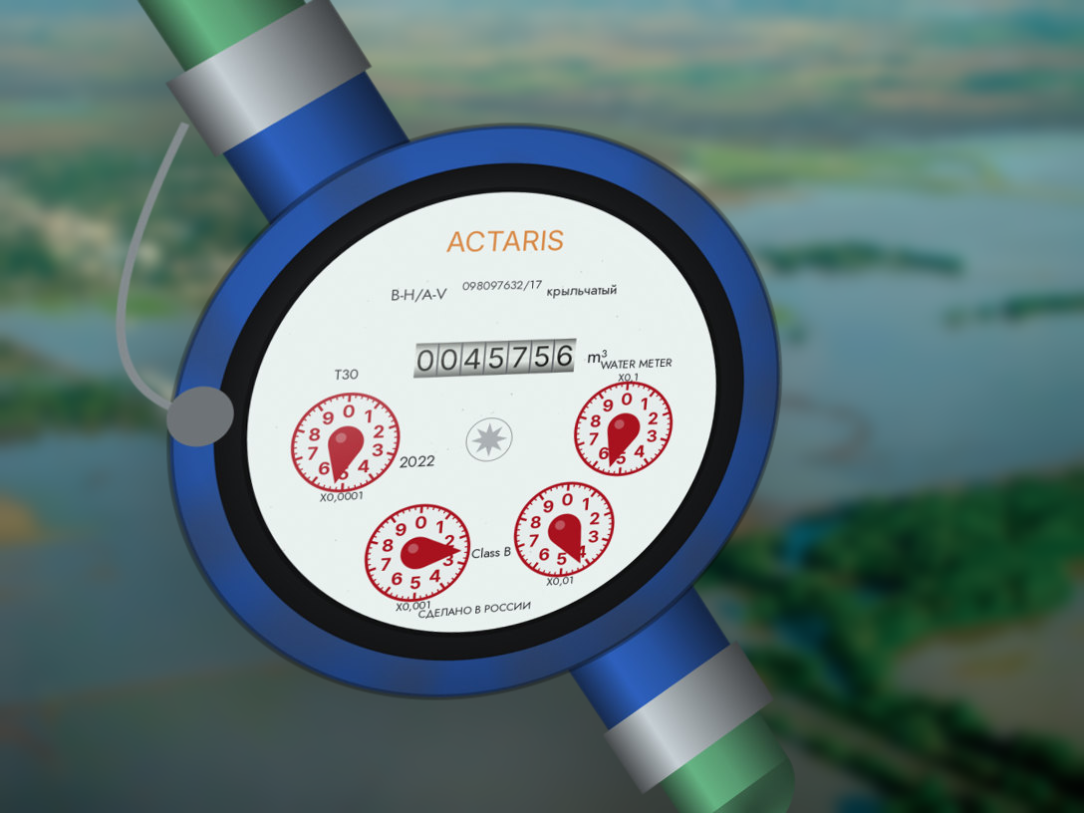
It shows value=45756.5425 unit=m³
